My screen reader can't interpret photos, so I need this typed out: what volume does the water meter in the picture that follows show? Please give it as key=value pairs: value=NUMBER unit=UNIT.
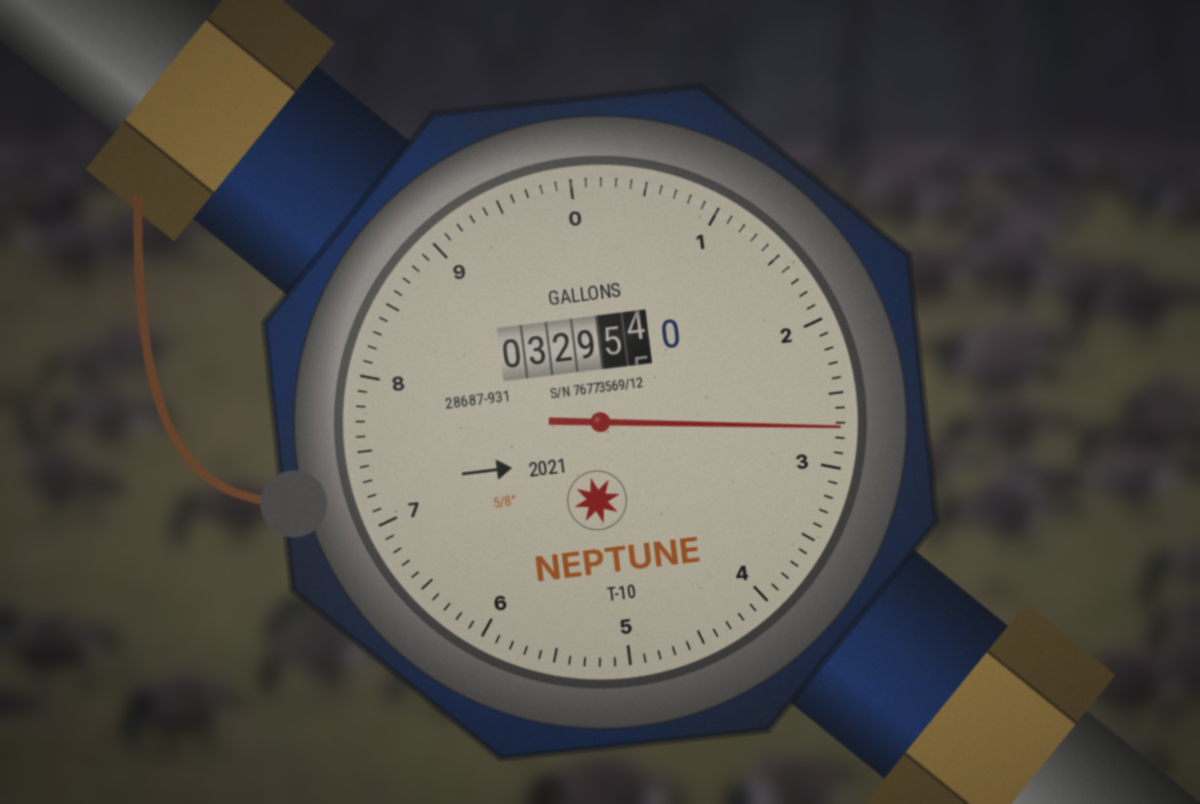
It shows value=329542.7 unit=gal
